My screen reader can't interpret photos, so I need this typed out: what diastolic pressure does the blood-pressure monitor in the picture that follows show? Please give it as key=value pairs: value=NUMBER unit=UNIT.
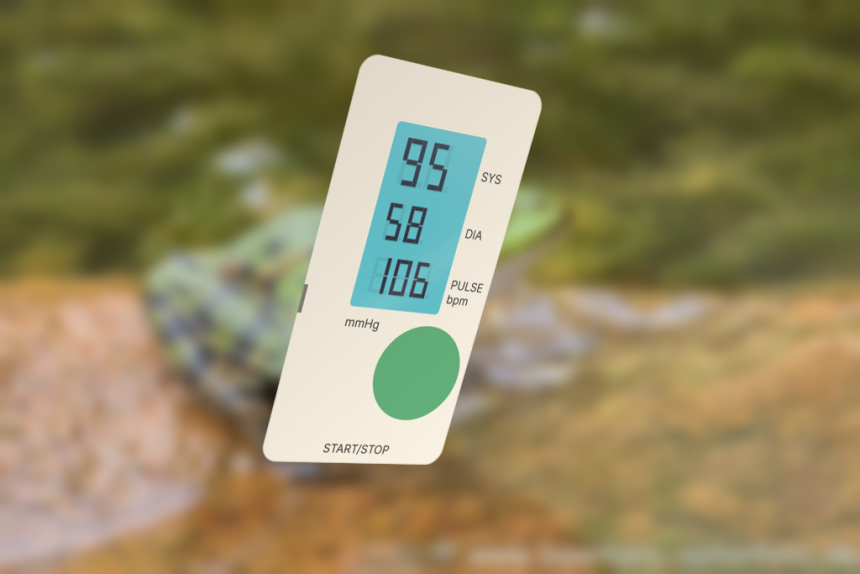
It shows value=58 unit=mmHg
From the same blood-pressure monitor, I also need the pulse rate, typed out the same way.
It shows value=106 unit=bpm
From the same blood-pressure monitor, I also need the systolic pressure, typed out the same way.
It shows value=95 unit=mmHg
